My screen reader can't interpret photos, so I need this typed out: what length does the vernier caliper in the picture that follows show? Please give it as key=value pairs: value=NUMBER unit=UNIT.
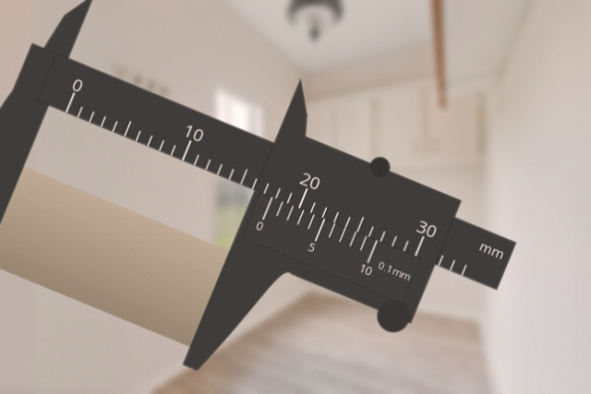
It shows value=17.7 unit=mm
